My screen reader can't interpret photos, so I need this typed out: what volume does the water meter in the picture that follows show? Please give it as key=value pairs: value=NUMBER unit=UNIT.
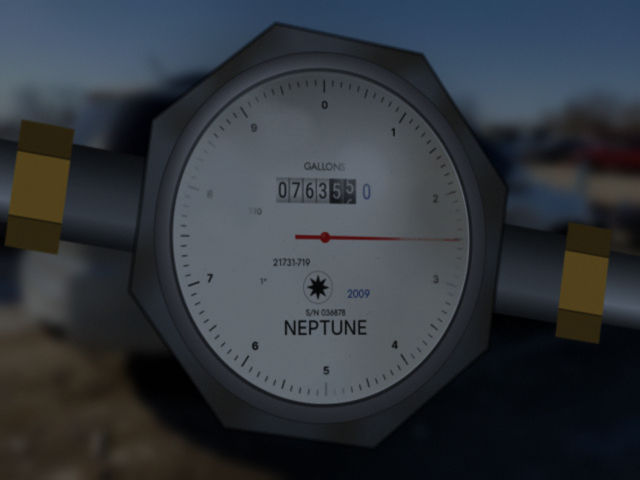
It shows value=763552.5 unit=gal
